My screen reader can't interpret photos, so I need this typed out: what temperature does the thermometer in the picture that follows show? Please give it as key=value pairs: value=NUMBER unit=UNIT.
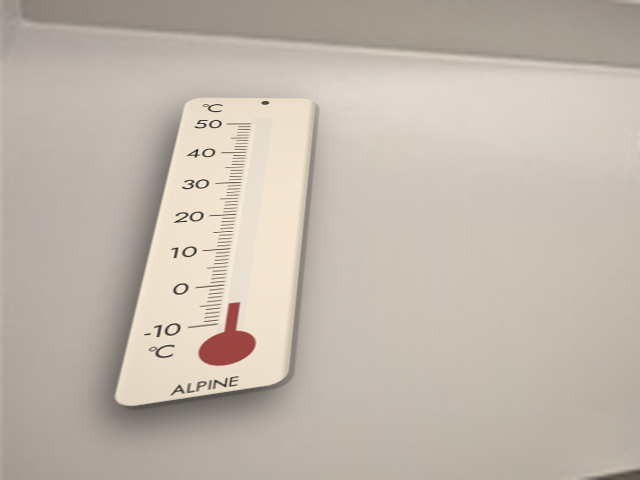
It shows value=-5 unit=°C
